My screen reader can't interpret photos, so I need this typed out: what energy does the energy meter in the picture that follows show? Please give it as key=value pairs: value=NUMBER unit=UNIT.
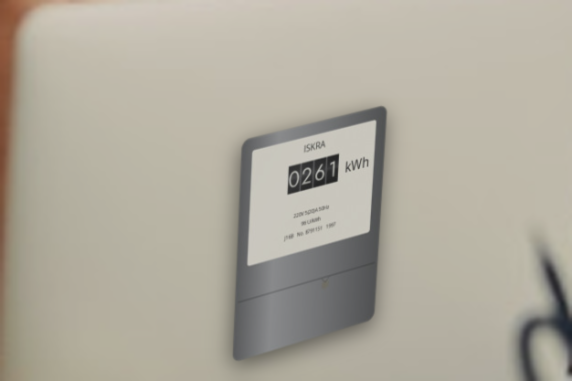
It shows value=261 unit=kWh
